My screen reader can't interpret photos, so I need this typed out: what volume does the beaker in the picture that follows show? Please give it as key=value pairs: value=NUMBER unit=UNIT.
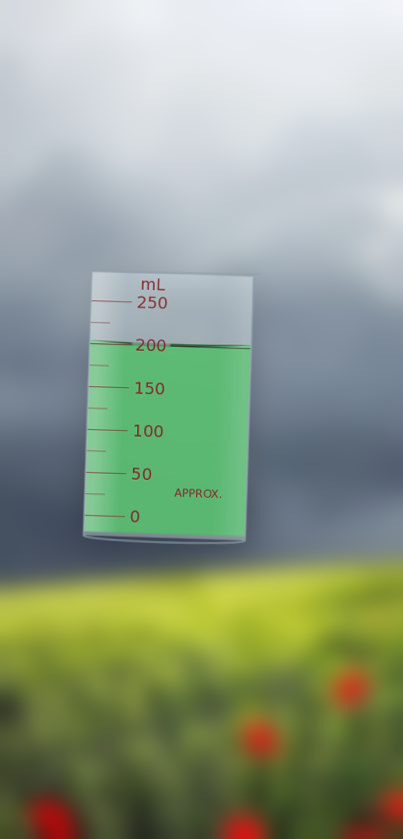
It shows value=200 unit=mL
